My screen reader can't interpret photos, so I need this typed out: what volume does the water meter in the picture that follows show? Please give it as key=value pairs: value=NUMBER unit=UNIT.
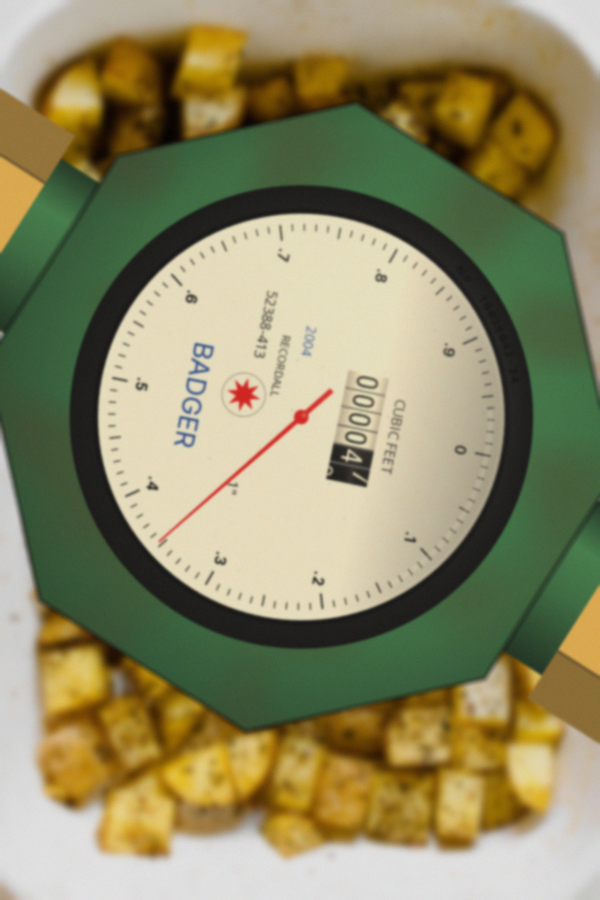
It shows value=47.35 unit=ft³
